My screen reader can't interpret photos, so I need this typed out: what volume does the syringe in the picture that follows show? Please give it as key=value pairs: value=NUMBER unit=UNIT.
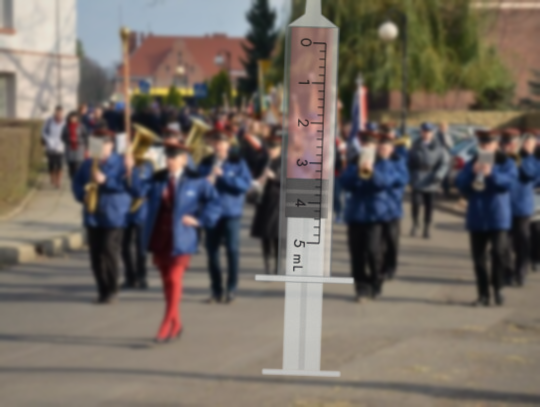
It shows value=3.4 unit=mL
